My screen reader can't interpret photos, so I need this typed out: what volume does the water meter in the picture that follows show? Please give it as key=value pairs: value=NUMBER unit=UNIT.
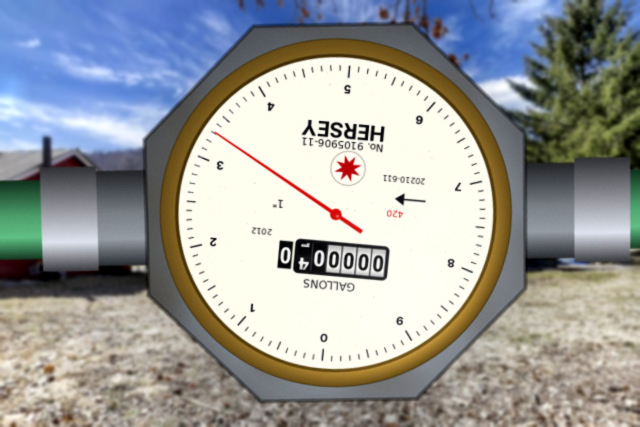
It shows value=43.3 unit=gal
